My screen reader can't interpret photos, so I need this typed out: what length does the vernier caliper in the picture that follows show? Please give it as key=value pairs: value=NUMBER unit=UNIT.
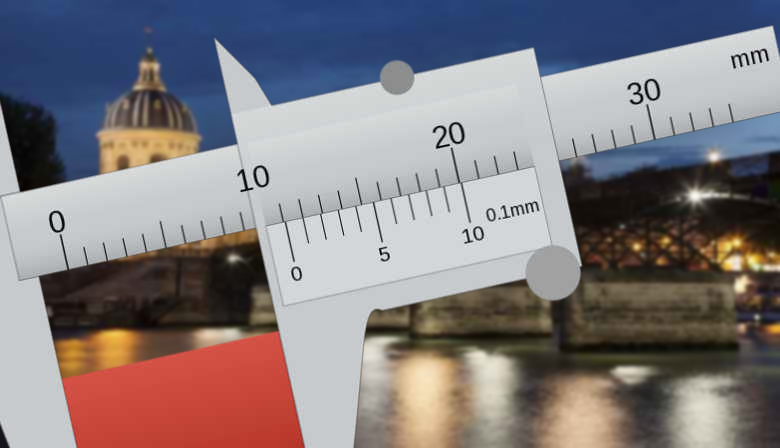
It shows value=11.1 unit=mm
